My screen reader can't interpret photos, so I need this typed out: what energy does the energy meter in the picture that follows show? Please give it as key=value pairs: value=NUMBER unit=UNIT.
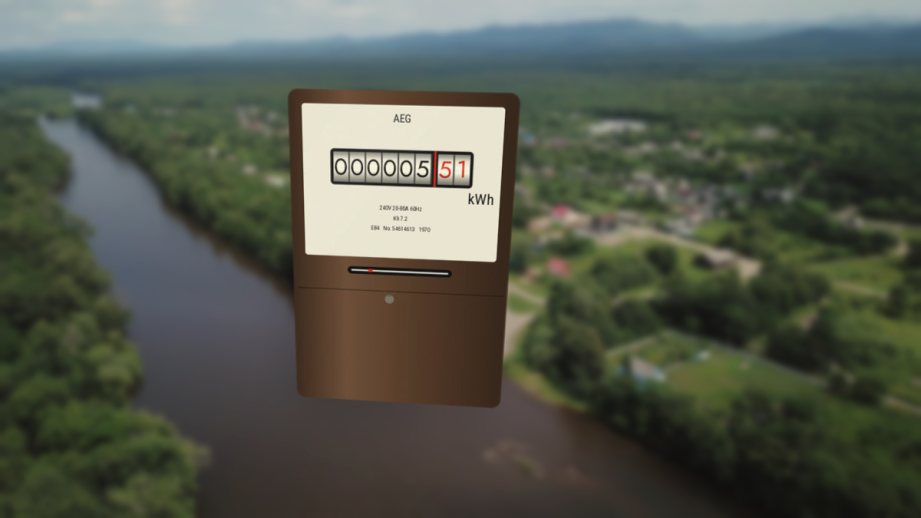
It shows value=5.51 unit=kWh
